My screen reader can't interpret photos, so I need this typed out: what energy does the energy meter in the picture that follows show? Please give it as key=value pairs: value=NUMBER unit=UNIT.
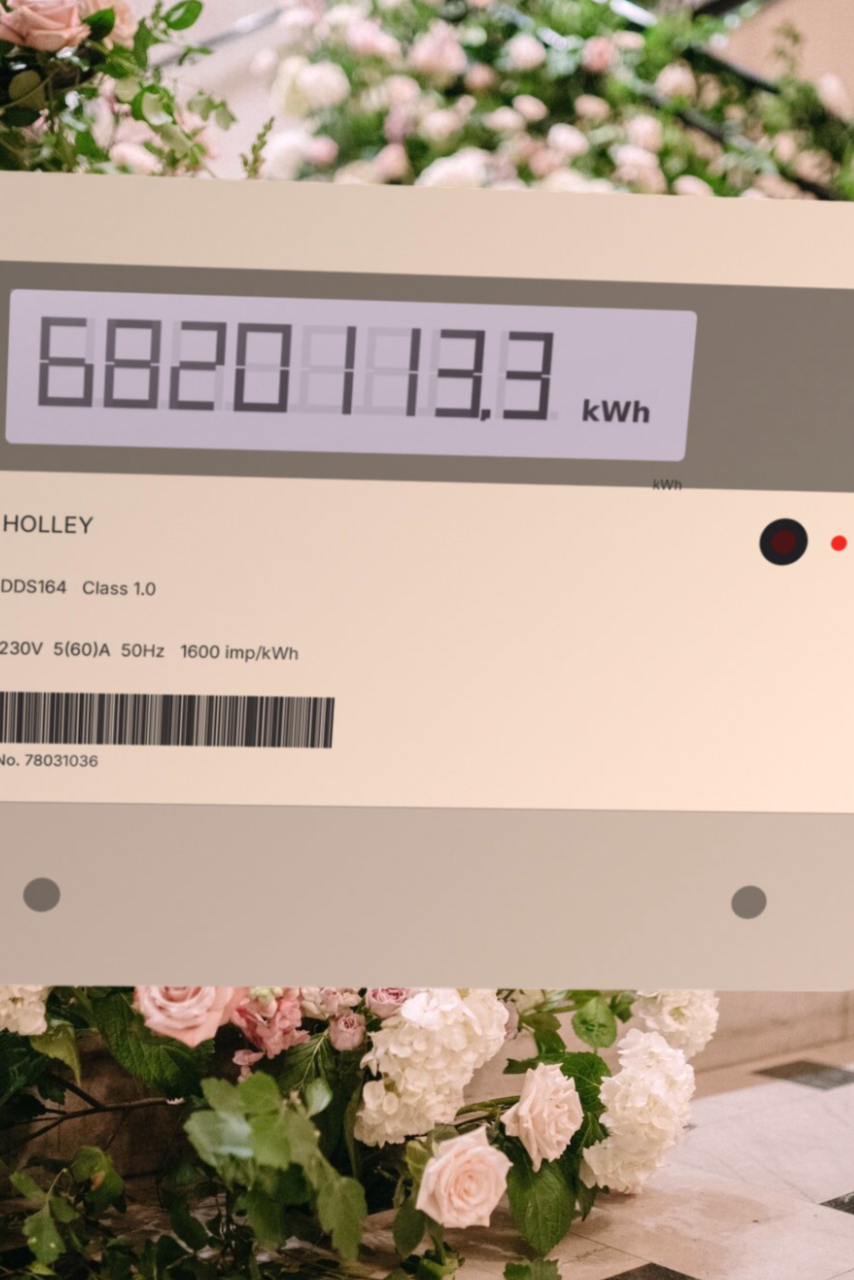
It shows value=6820113.3 unit=kWh
